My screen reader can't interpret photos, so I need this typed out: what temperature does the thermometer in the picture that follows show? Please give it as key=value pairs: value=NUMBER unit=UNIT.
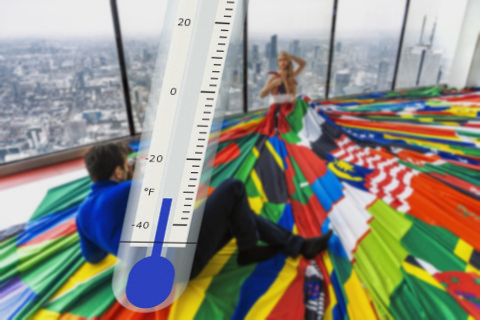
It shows value=-32 unit=°F
